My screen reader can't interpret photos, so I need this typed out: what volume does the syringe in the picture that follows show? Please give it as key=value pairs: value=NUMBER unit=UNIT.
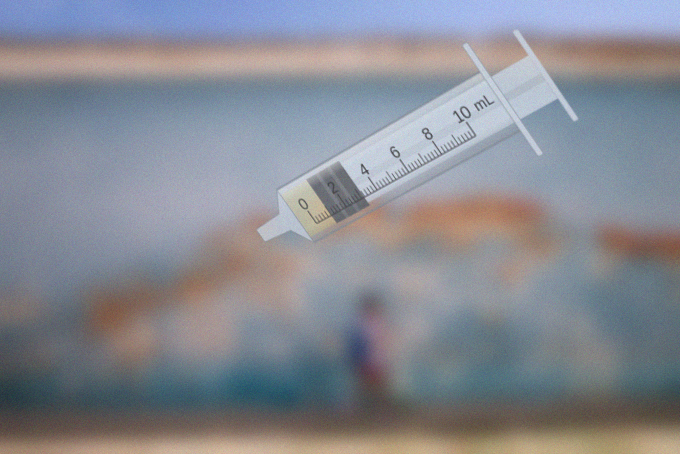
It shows value=1 unit=mL
